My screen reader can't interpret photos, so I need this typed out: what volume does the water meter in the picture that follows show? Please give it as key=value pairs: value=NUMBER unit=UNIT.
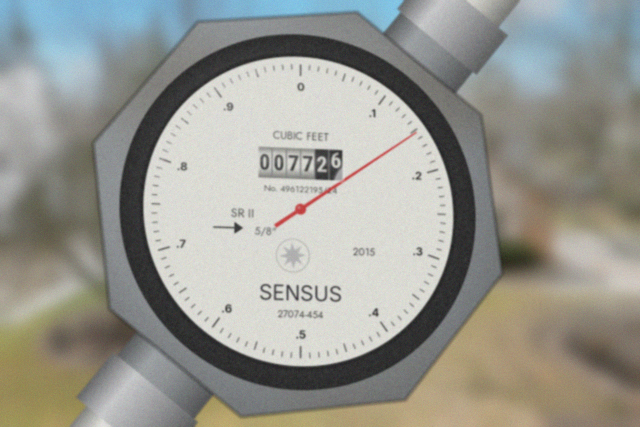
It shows value=7726.15 unit=ft³
